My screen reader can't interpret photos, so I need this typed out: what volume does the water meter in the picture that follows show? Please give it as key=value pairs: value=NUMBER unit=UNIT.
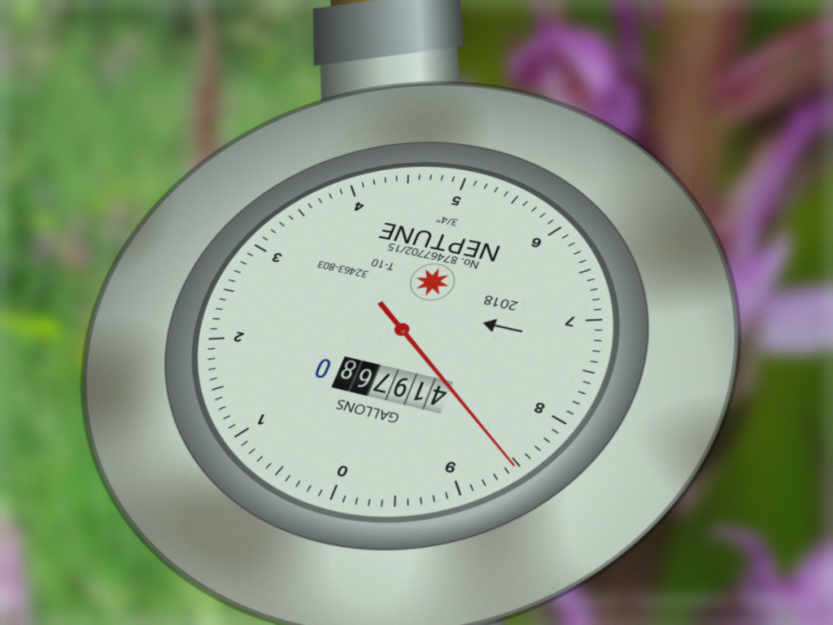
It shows value=4197678.5 unit=gal
